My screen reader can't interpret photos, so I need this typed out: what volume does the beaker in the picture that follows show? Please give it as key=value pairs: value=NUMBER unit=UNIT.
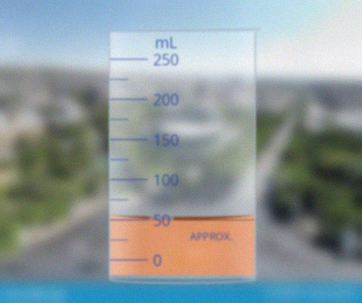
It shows value=50 unit=mL
